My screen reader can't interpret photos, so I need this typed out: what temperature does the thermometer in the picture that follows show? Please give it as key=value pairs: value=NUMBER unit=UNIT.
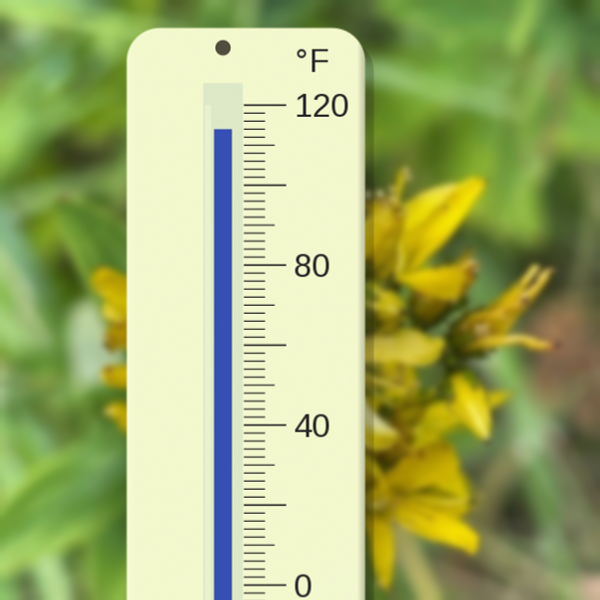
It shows value=114 unit=°F
